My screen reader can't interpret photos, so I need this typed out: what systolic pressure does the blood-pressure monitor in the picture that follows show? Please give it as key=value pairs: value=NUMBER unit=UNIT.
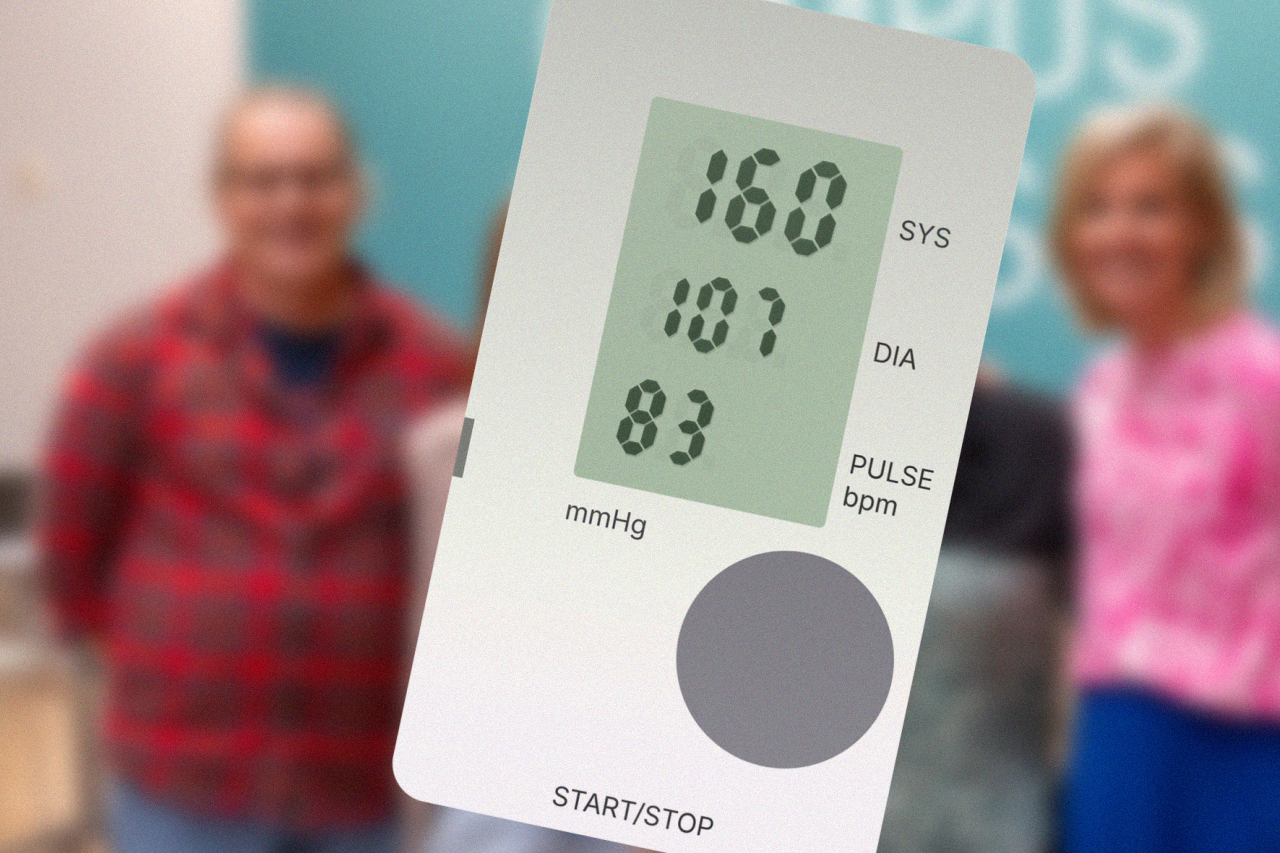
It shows value=160 unit=mmHg
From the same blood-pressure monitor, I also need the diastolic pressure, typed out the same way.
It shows value=107 unit=mmHg
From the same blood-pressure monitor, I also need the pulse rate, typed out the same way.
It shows value=83 unit=bpm
